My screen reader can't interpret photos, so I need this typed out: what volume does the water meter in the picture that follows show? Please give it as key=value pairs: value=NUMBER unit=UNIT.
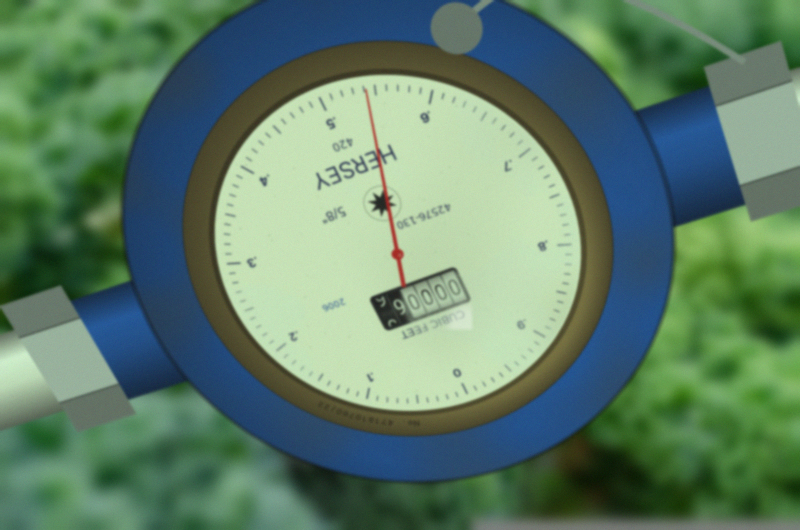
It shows value=65.54 unit=ft³
